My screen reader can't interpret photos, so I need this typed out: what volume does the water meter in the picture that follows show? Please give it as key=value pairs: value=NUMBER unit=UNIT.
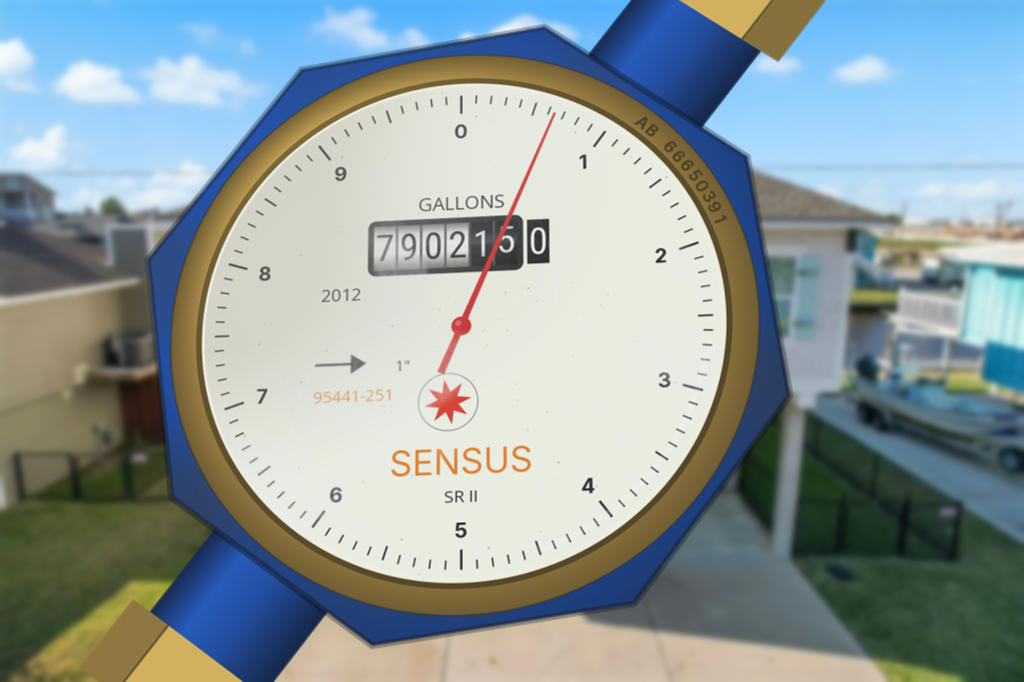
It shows value=7902150.6 unit=gal
